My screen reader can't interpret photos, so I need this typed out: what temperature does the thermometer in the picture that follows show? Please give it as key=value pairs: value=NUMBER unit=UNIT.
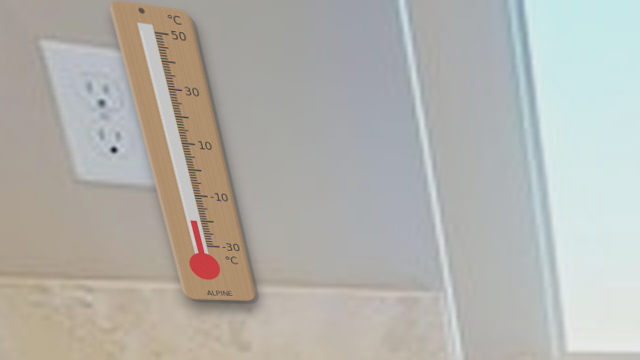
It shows value=-20 unit=°C
